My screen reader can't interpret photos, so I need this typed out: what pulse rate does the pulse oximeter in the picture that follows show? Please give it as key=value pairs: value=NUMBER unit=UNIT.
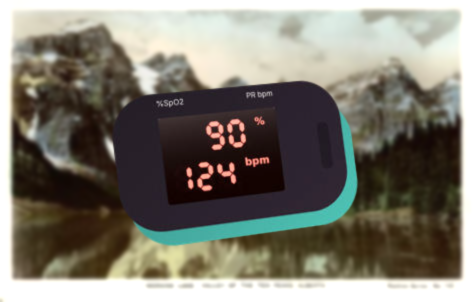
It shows value=124 unit=bpm
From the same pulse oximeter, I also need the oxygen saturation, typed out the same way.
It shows value=90 unit=%
